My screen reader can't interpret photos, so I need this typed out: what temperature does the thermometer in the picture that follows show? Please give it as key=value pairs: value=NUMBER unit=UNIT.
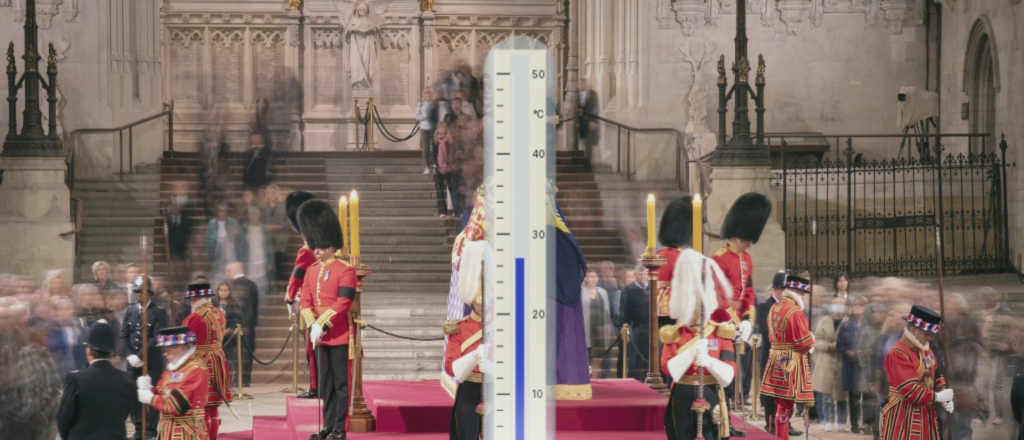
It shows value=27 unit=°C
